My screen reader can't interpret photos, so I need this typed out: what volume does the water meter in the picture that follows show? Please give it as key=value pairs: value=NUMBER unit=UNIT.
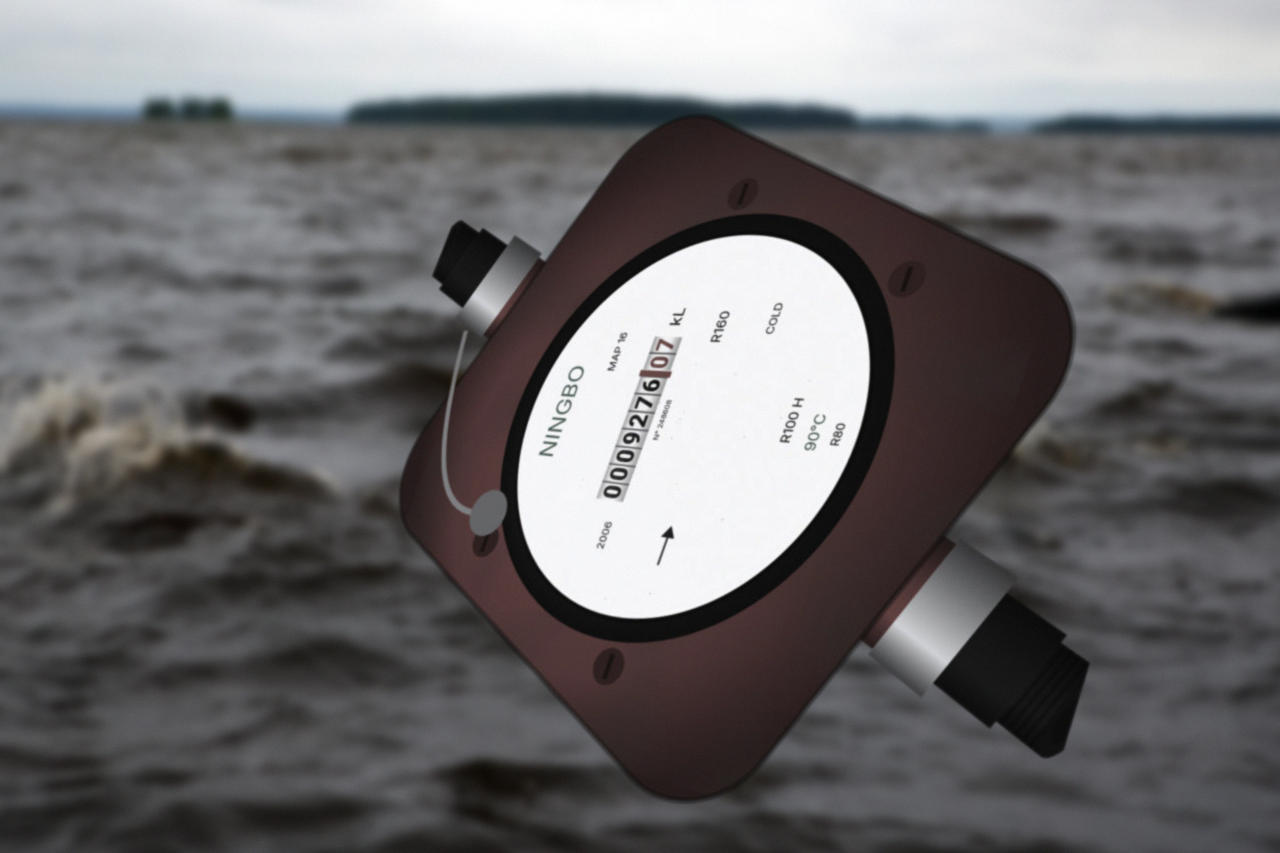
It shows value=9276.07 unit=kL
